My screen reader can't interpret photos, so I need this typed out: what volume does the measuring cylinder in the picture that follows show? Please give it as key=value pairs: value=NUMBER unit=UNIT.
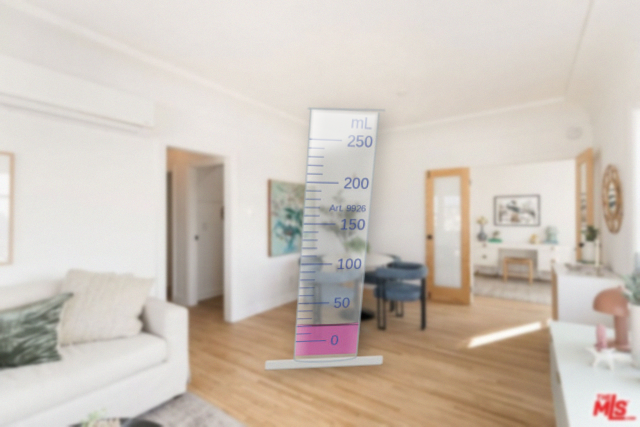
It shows value=20 unit=mL
